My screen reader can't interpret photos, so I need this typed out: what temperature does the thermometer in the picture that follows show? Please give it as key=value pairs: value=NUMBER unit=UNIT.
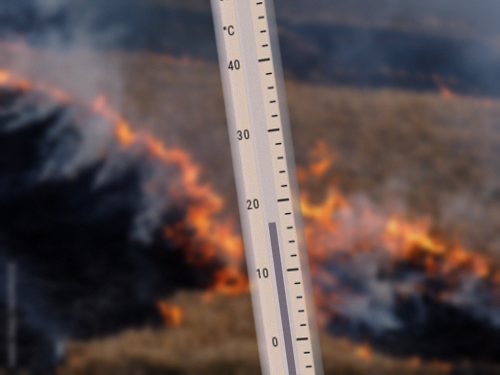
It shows value=17 unit=°C
